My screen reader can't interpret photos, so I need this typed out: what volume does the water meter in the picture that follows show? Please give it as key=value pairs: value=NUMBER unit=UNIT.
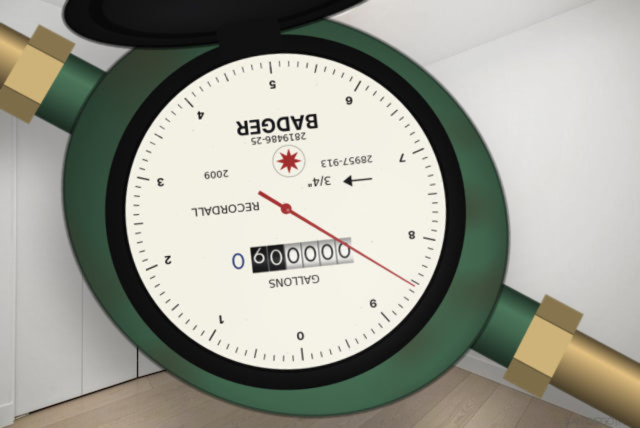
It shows value=88.5 unit=gal
